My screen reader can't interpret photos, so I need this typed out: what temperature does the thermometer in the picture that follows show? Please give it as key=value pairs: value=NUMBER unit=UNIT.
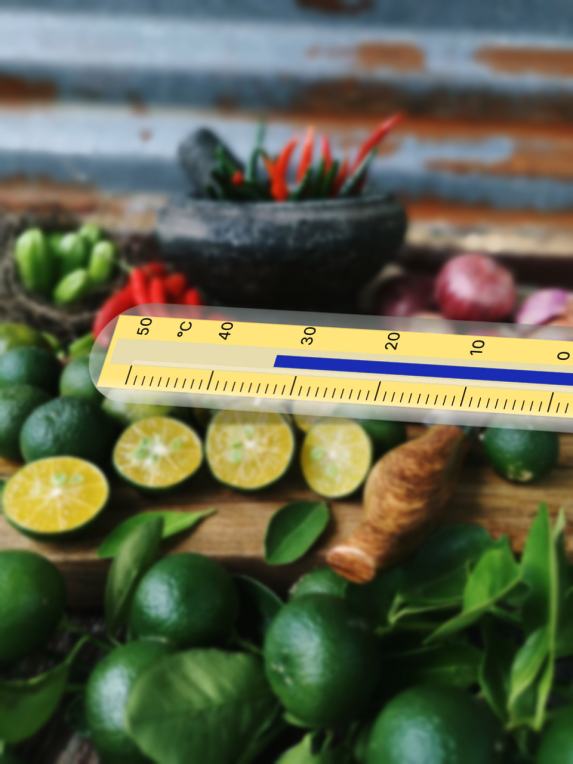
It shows value=33 unit=°C
